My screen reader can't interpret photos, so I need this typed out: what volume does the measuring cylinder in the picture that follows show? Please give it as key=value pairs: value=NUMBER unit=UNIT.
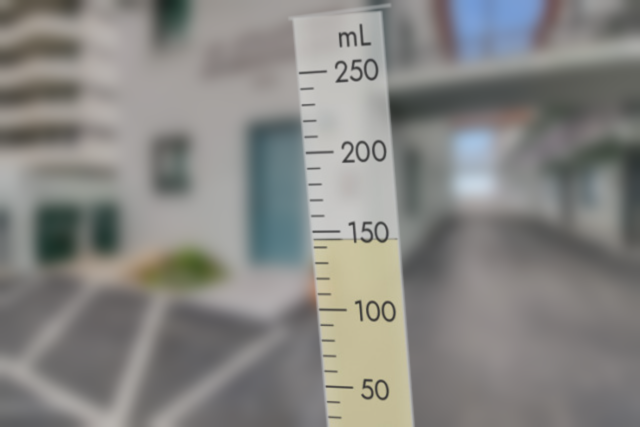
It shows value=145 unit=mL
